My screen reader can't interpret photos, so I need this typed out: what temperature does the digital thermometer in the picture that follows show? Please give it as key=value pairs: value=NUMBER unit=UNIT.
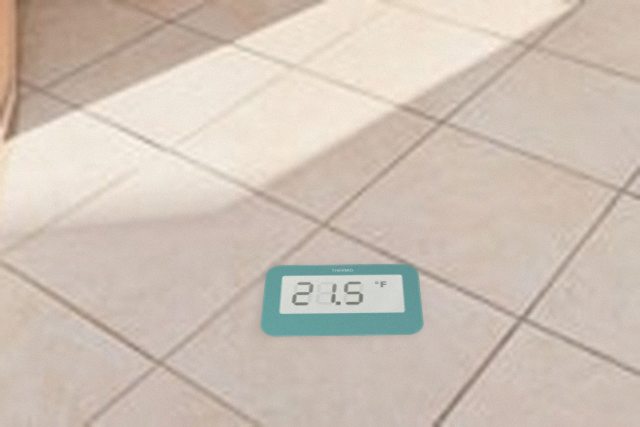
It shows value=21.5 unit=°F
